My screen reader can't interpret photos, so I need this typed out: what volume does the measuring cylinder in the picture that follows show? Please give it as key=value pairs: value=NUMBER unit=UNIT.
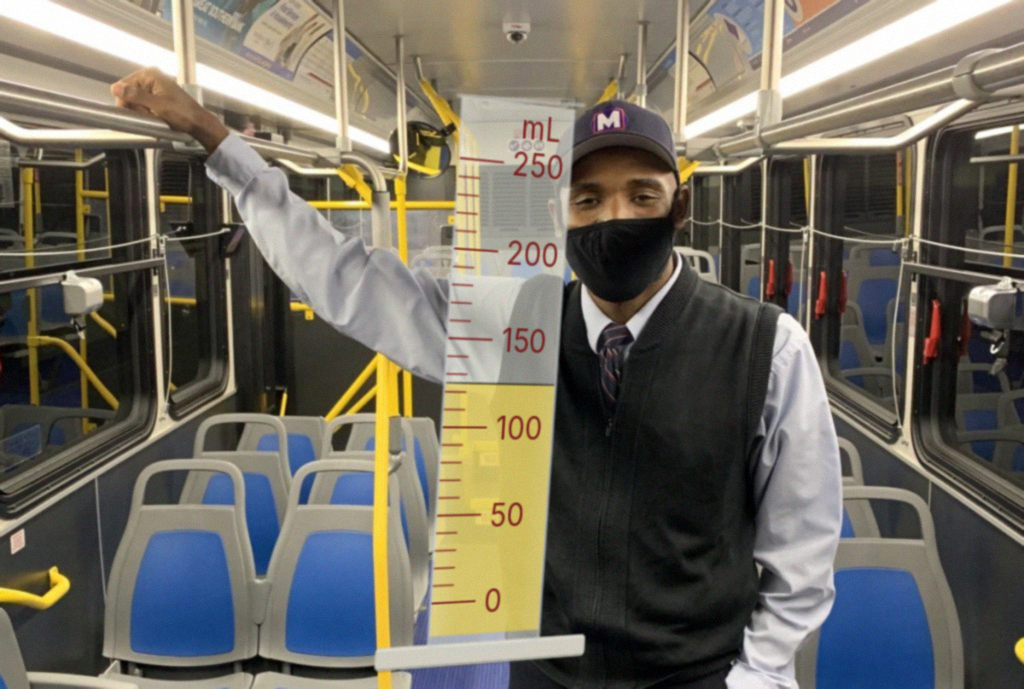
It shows value=125 unit=mL
